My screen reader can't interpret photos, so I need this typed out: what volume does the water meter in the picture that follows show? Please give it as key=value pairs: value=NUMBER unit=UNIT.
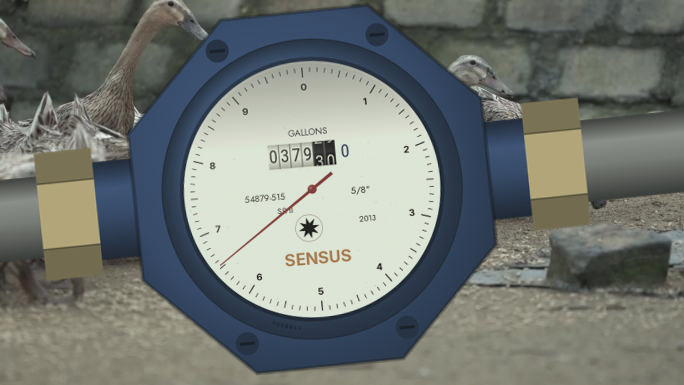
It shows value=379296.5 unit=gal
